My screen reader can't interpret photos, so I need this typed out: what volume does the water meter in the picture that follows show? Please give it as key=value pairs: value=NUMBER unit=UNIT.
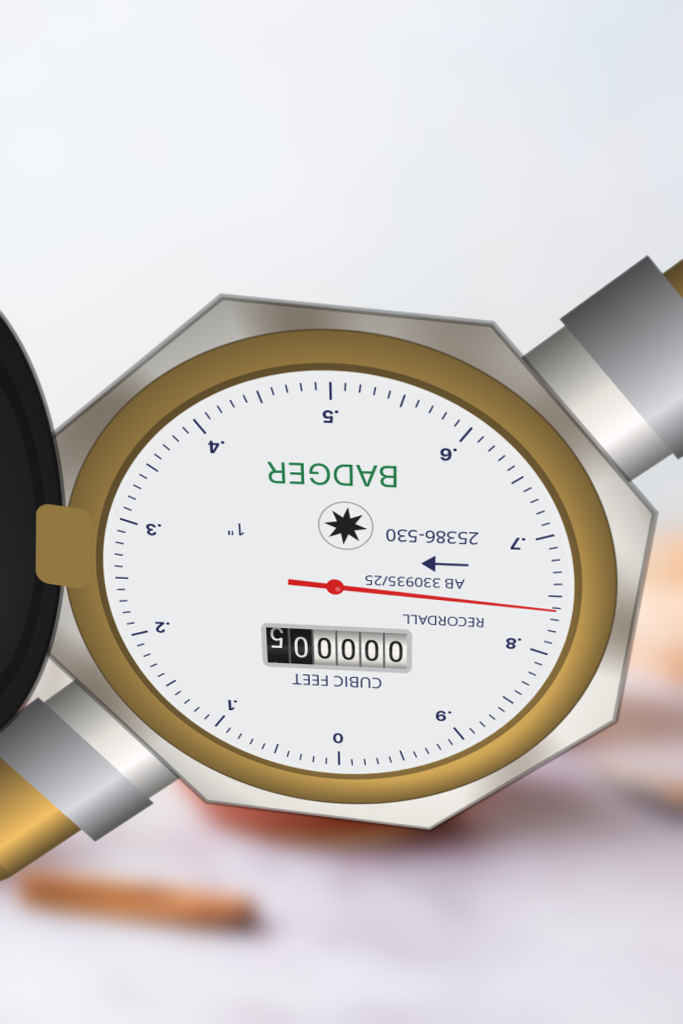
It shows value=4.76 unit=ft³
